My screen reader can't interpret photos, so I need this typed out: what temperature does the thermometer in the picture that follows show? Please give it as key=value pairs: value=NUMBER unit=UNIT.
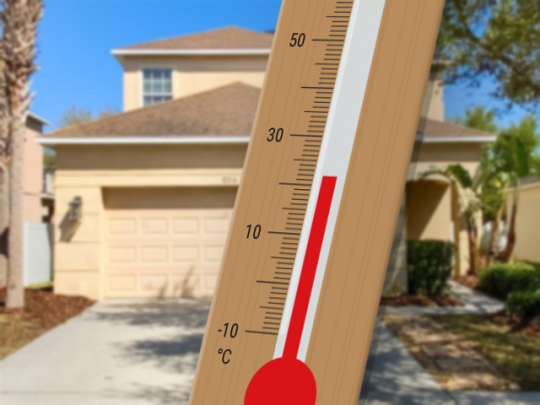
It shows value=22 unit=°C
